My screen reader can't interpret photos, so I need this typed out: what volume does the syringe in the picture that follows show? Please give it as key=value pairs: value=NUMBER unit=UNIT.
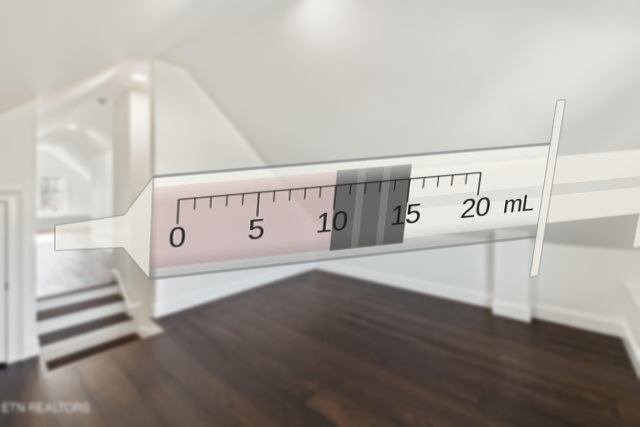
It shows value=10 unit=mL
